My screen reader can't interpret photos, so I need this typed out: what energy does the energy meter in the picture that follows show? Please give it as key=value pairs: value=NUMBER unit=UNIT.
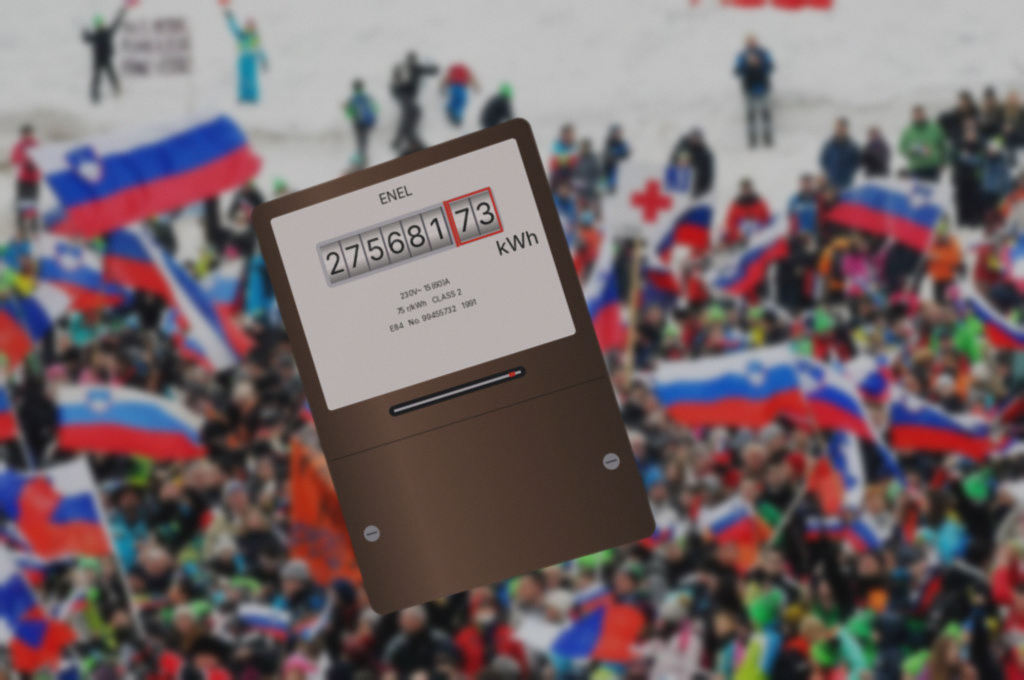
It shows value=275681.73 unit=kWh
